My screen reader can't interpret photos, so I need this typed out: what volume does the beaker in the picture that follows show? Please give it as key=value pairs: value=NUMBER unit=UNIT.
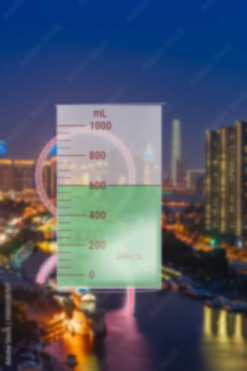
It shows value=600 unit=mL
